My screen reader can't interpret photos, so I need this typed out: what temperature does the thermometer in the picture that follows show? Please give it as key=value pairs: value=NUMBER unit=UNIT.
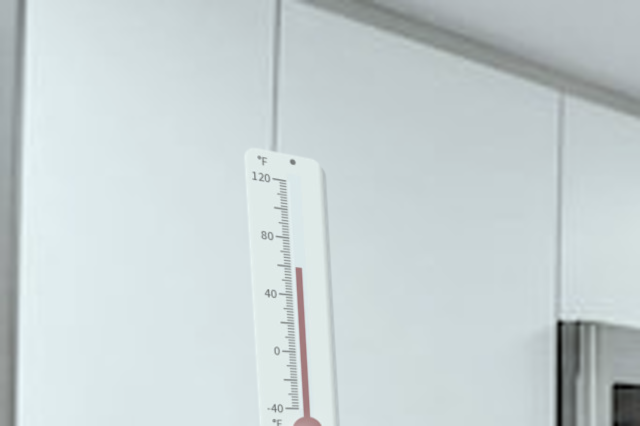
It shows value=60 unit=°F
